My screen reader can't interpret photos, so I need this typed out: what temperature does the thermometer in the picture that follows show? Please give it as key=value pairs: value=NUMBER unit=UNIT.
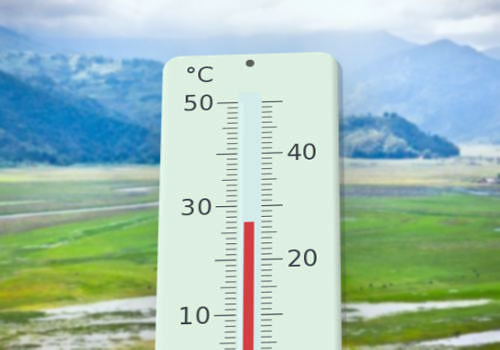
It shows value=27 unit=°C
